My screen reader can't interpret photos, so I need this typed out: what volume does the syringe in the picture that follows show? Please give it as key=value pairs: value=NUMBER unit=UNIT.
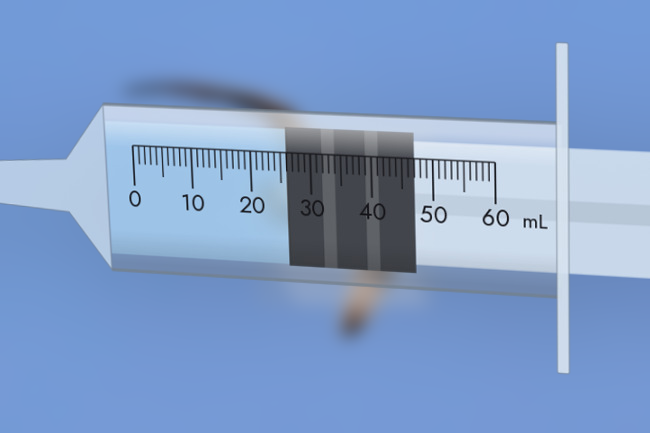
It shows value=26 unit=mL
